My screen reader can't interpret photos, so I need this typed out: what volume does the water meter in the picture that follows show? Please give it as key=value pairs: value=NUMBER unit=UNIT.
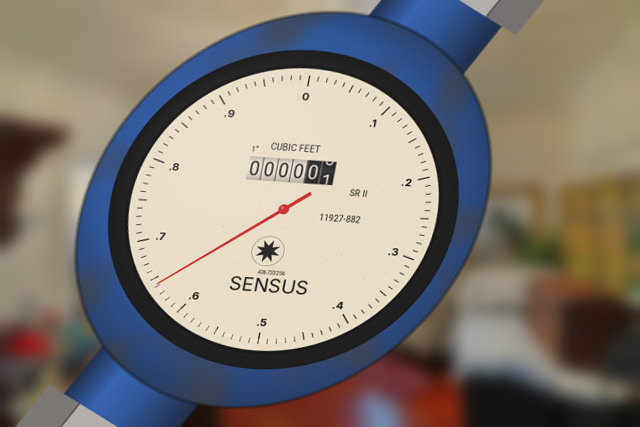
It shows value=0.64 unit=ft³
